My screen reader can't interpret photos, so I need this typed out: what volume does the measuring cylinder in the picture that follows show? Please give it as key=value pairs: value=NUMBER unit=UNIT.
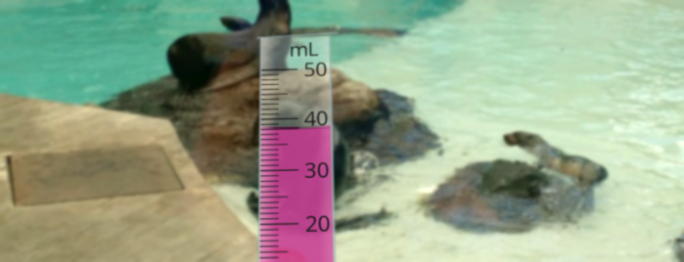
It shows value=38 unit=mL
